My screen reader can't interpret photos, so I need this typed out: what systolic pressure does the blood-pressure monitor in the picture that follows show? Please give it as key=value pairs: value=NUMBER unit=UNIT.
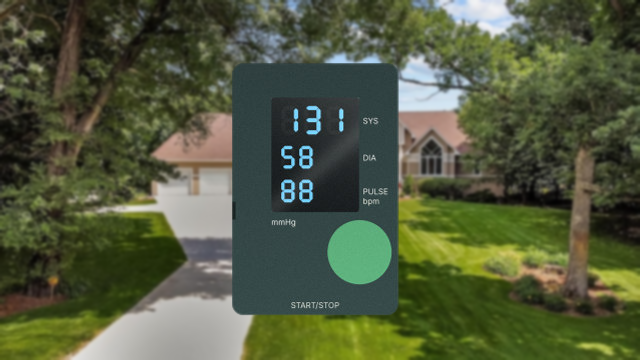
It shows value=131 unit=mmHg
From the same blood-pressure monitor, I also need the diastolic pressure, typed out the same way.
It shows value=58 unit=mmHg
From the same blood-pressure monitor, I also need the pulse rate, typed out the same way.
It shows value=88 unit=bpm
